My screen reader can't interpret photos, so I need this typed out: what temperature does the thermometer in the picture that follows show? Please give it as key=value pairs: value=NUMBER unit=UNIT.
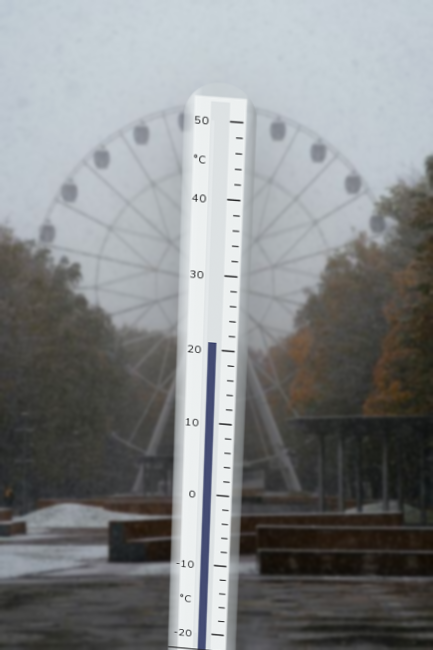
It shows value=21 unit=°C
